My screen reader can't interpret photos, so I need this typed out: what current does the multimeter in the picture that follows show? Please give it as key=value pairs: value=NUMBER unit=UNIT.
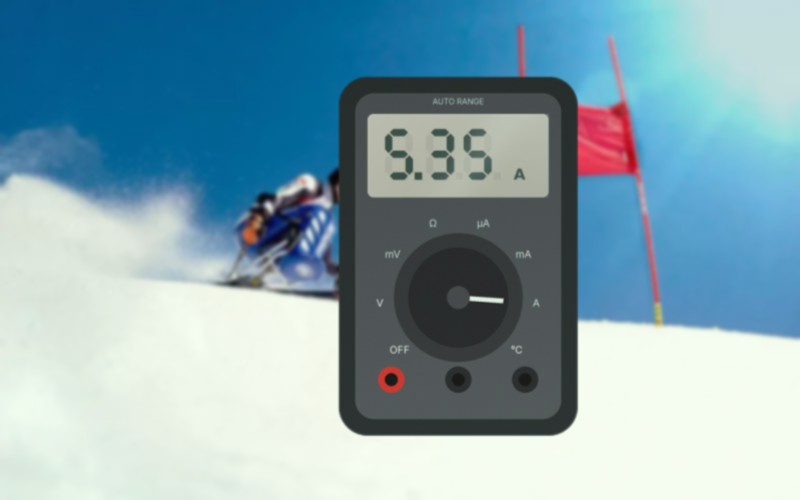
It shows value=5.35 unit=A
